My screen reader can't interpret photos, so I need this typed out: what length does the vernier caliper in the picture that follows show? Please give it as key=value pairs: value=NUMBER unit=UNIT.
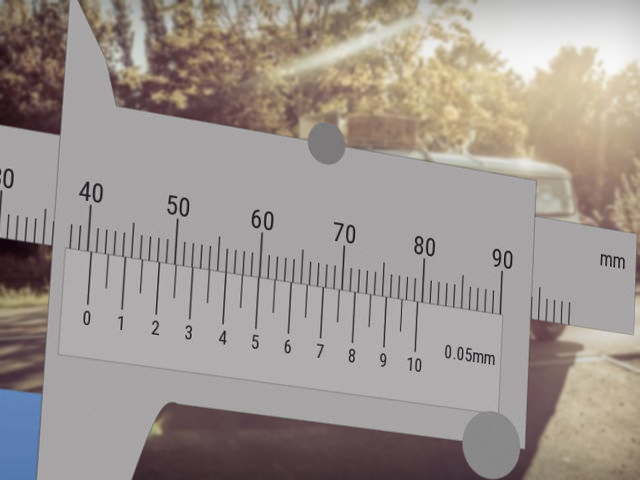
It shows value=40.4 unit=mm
